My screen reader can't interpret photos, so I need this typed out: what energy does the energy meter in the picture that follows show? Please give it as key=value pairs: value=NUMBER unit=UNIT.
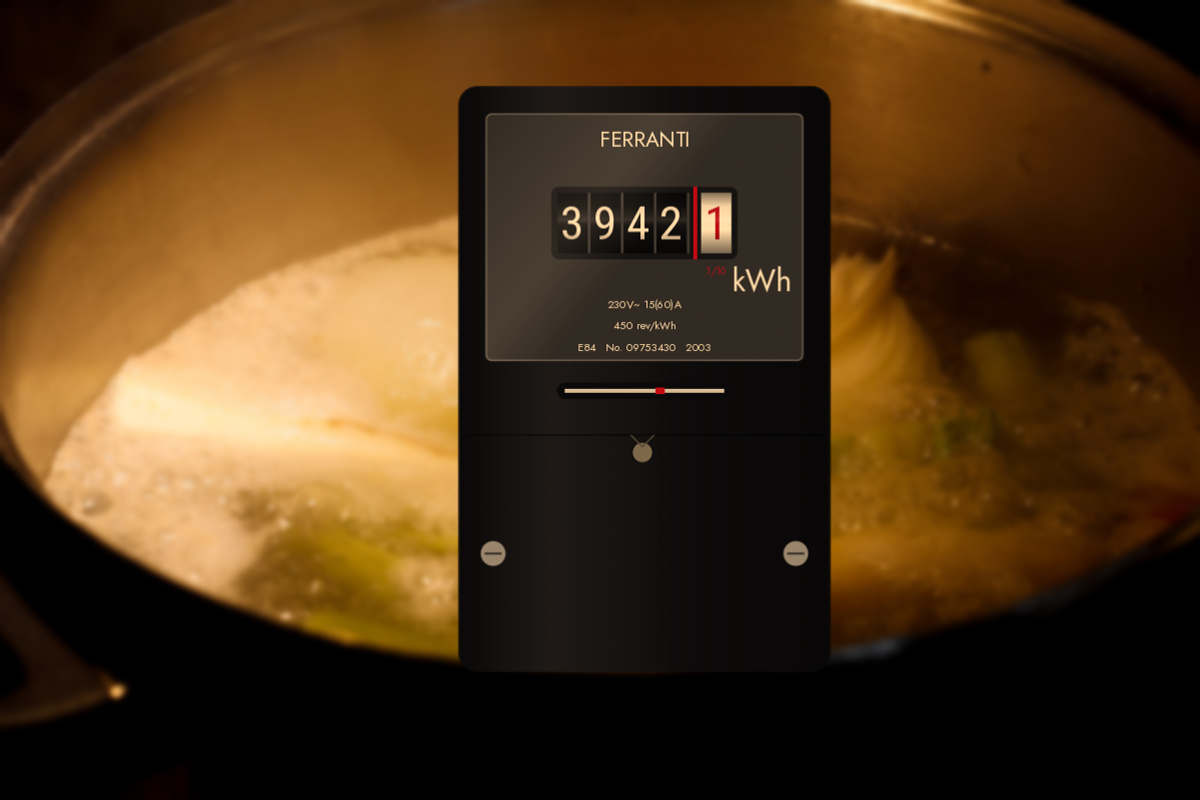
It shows value=3942.1 unit=kWh
